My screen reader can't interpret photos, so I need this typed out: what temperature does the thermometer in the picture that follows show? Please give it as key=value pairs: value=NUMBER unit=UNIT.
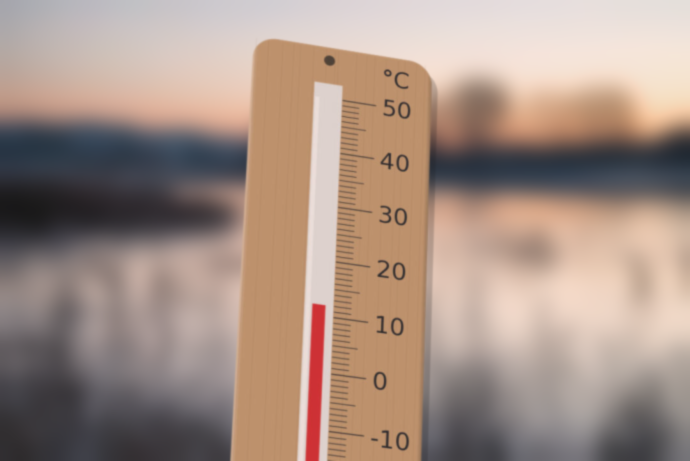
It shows value=12 unit=°C
